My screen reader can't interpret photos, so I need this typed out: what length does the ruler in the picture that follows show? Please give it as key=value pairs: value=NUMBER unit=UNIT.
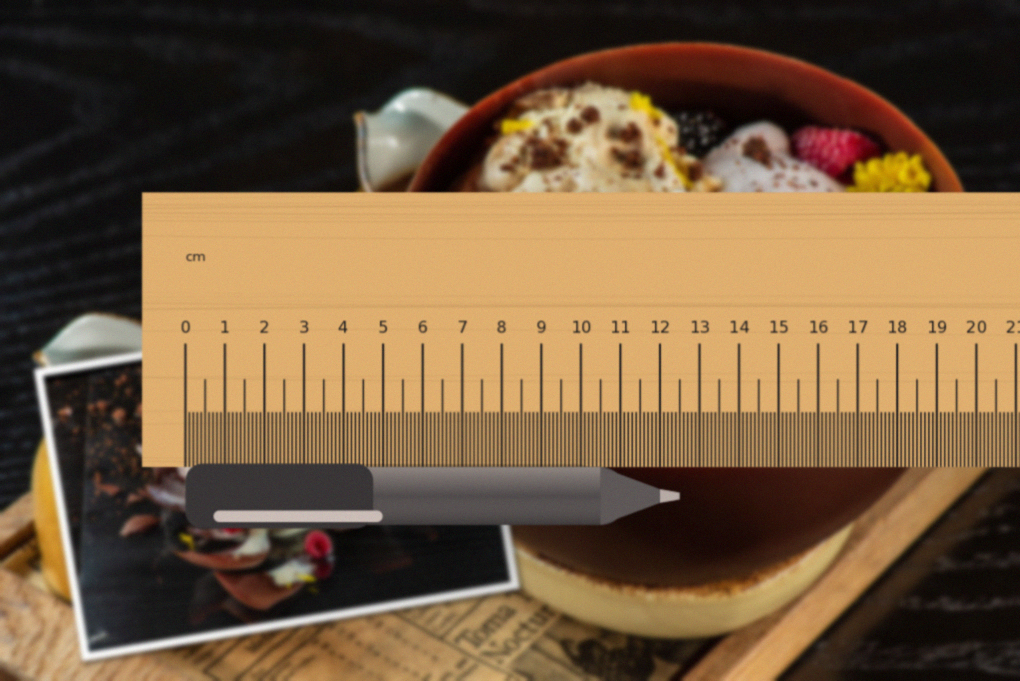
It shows value=12.5 unit=cm
